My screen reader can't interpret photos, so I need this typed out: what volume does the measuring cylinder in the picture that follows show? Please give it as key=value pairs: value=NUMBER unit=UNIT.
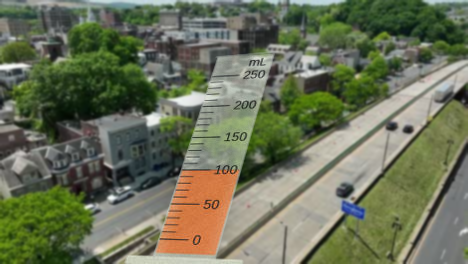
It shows value=100 unit=mL
